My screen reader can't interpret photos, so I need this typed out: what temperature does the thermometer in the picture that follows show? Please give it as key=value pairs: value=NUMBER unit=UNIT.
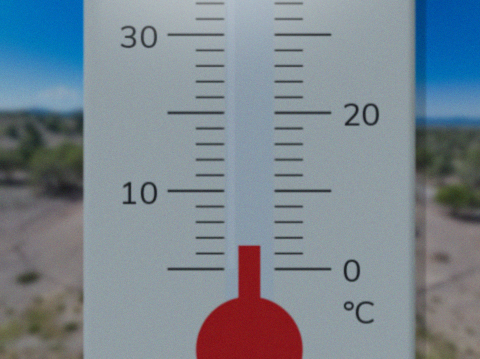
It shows value=3 unit=°C
